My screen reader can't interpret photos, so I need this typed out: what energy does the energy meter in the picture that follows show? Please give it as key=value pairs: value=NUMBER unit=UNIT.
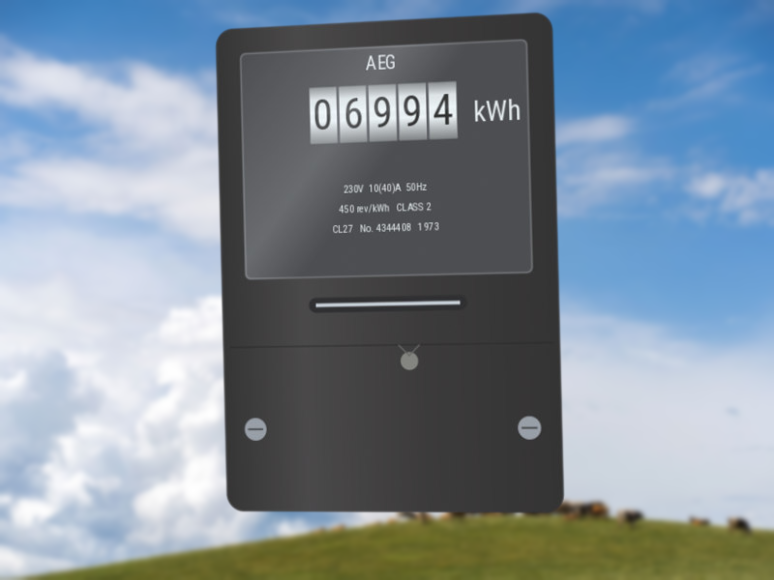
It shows value=6994 unit=kWh
